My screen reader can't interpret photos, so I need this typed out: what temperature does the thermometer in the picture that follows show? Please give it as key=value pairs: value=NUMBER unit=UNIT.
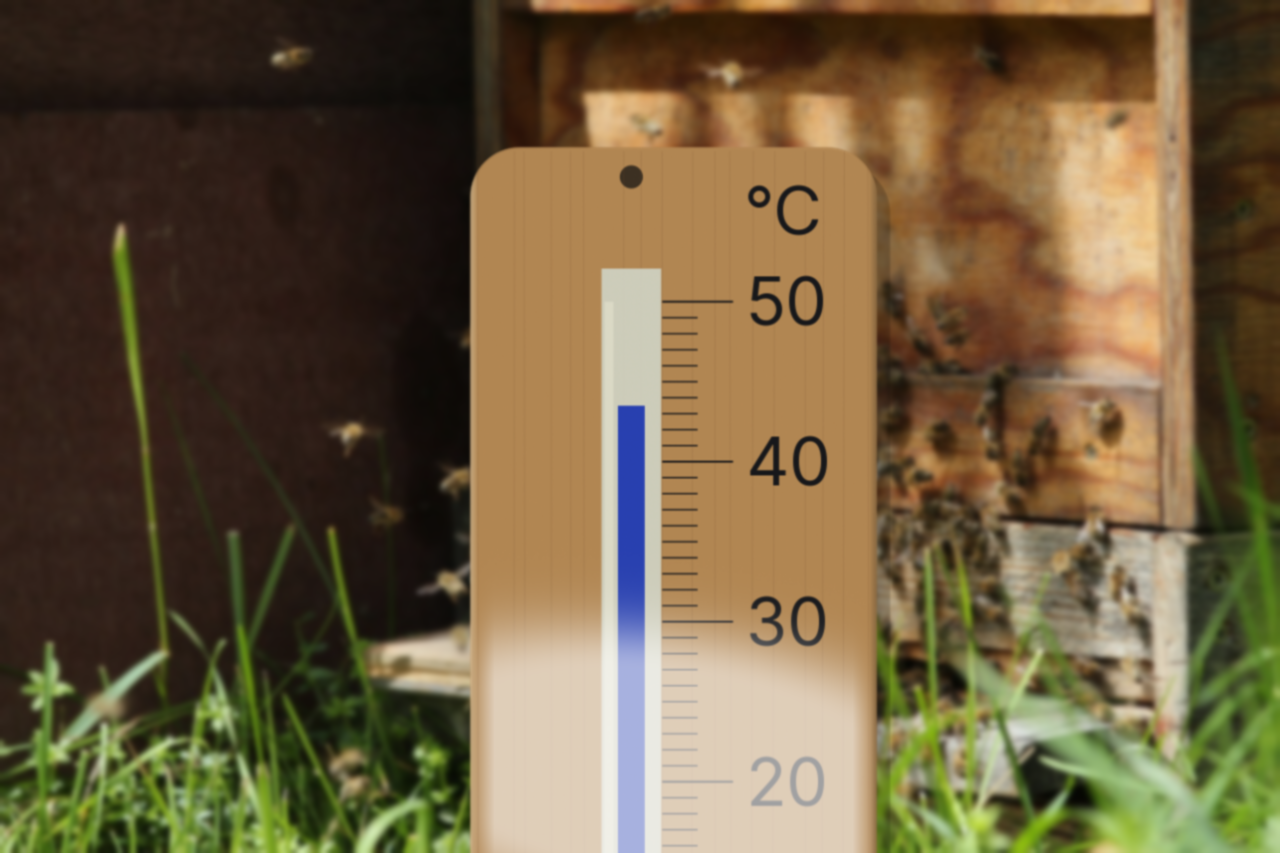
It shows value=43.5 unit=°C
